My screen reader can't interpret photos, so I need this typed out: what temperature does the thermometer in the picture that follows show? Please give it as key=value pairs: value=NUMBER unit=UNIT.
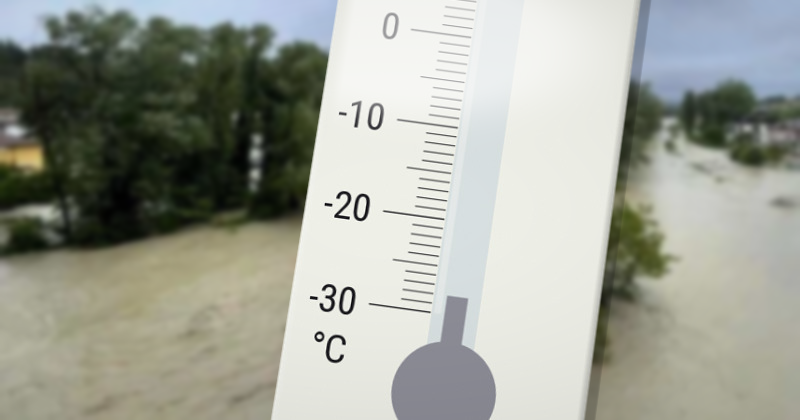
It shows value=-28 unit=°C
